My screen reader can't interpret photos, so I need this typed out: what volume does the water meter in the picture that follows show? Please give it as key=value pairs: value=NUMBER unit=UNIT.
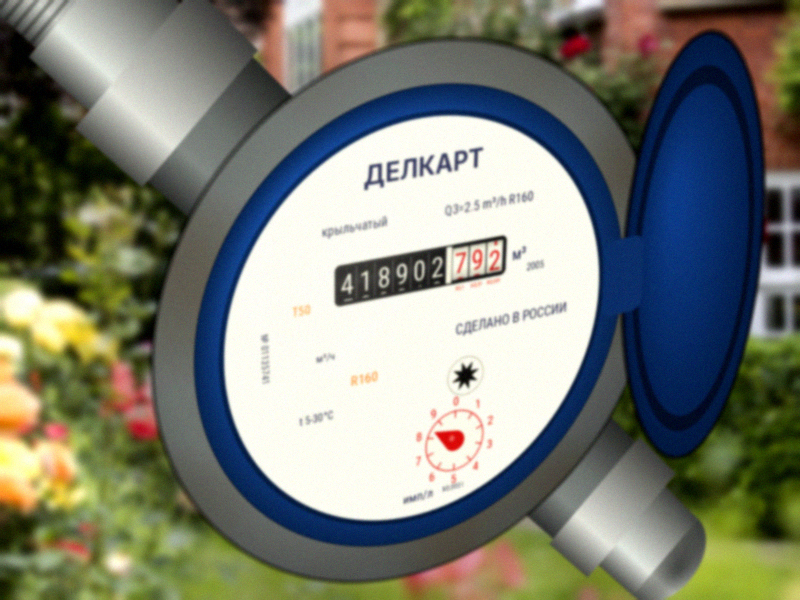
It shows value=418902.7918 unit=m³
